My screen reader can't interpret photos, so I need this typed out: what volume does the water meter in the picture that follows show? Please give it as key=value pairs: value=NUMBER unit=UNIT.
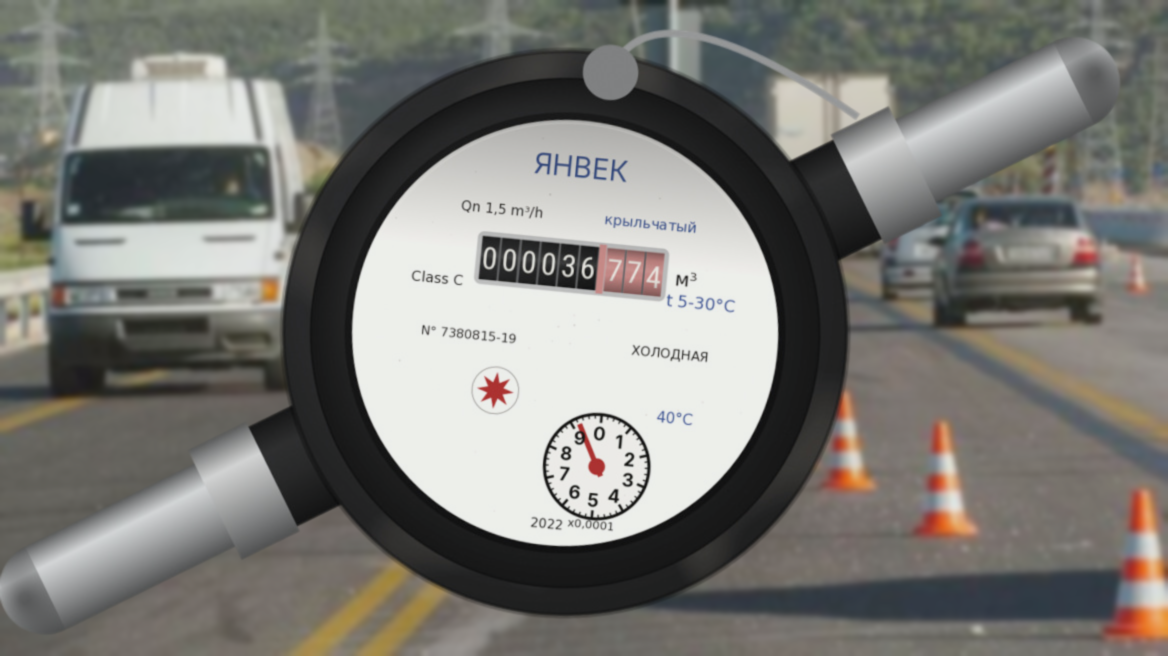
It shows value=36.7739 unit=m³
